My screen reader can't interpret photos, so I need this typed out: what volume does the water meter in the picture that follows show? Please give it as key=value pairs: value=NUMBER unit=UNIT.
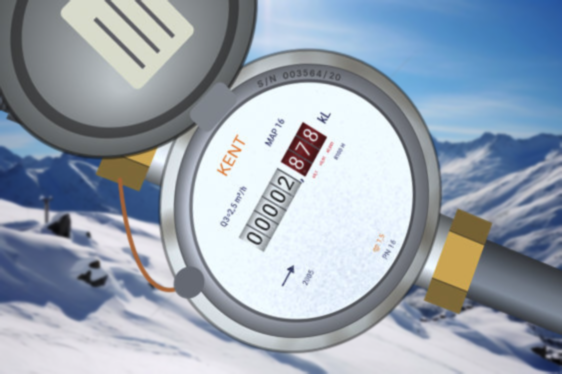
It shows value=2.878 unit=kL
